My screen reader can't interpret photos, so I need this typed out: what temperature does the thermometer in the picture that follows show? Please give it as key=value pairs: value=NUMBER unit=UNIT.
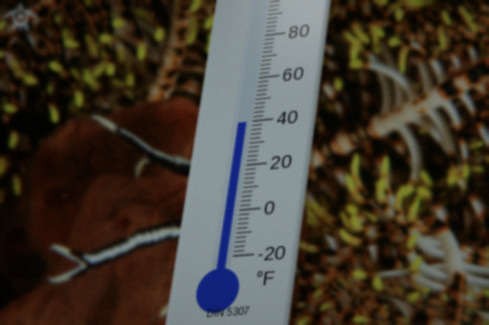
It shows value=40 unit=°F
